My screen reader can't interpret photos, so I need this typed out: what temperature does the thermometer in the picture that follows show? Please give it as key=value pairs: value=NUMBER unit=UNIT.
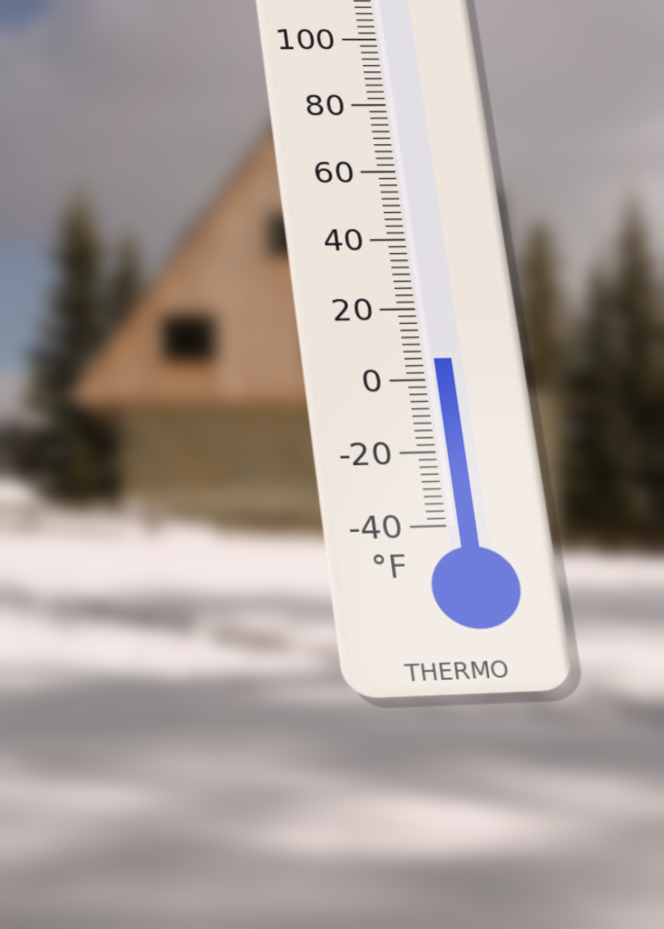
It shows value=6 unit=°F
